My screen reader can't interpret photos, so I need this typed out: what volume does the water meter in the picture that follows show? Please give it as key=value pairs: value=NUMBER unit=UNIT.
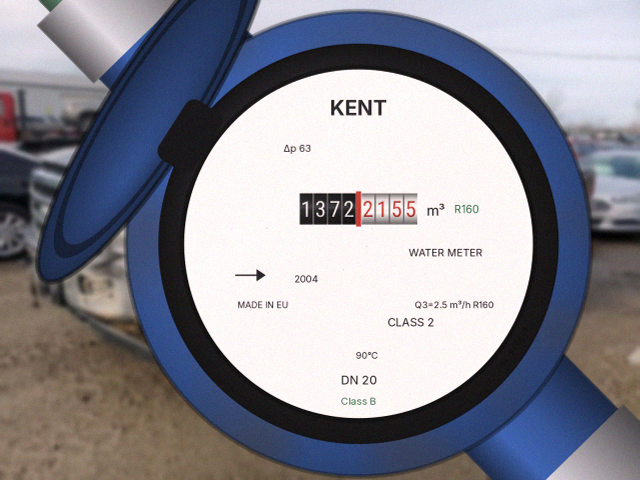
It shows value=1372.2155 unit=m³
